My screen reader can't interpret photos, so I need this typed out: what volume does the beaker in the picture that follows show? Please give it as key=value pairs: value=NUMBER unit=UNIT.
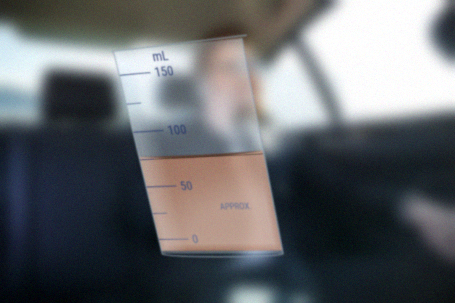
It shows value=75 unit=mL
